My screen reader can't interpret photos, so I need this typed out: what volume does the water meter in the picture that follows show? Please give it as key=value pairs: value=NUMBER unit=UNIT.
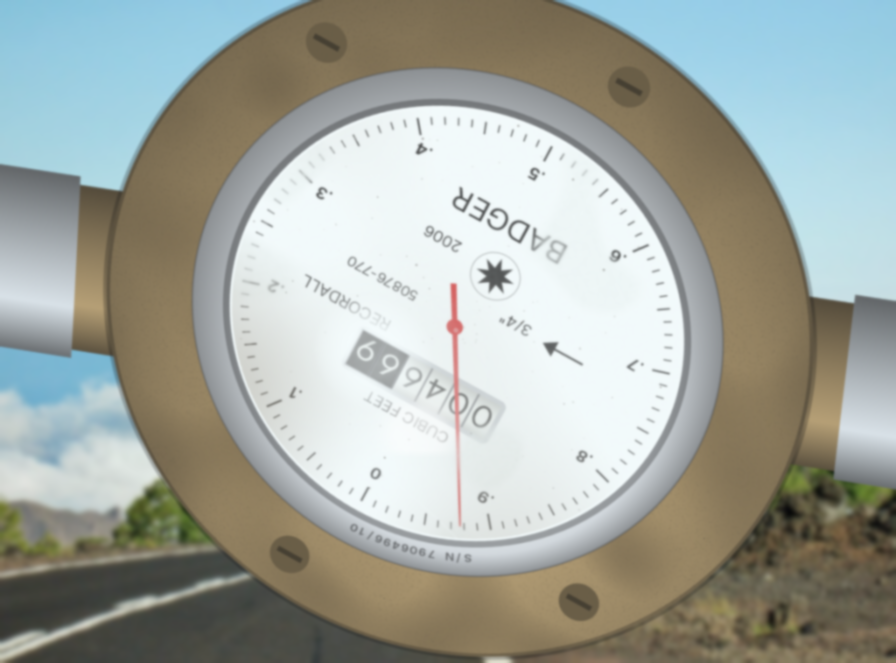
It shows value=4668.92 unit=ft³
